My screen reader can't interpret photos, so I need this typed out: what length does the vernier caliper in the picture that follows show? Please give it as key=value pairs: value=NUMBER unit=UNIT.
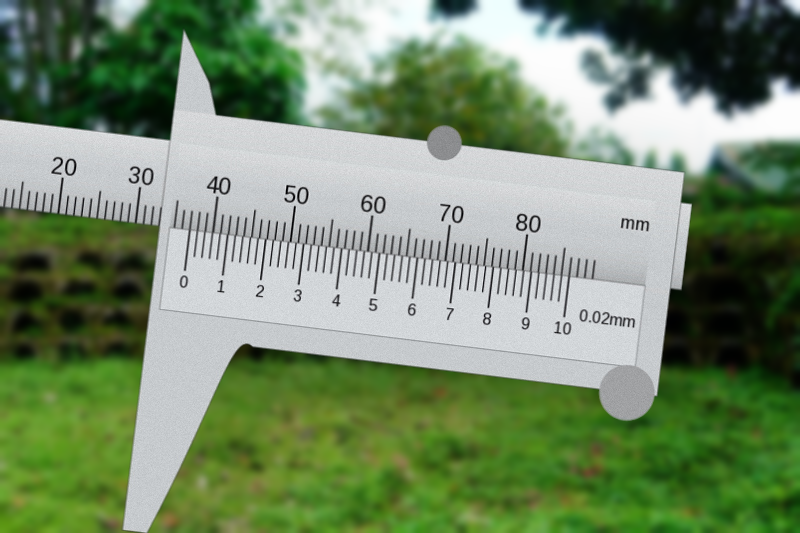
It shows value=37.0 unit=mm
